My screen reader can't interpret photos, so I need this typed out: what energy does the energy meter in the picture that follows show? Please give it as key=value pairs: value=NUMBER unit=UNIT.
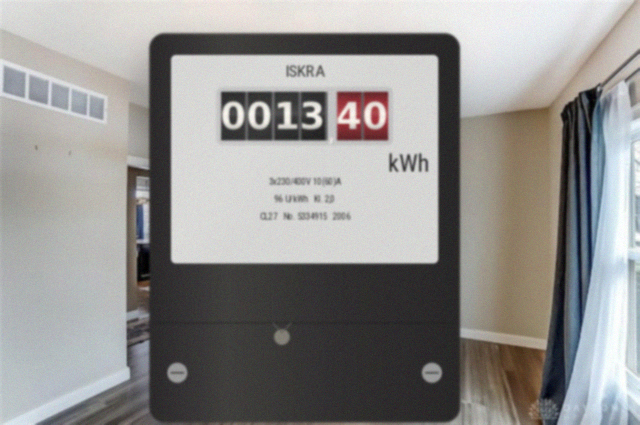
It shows value=13.40 unit=kWh
